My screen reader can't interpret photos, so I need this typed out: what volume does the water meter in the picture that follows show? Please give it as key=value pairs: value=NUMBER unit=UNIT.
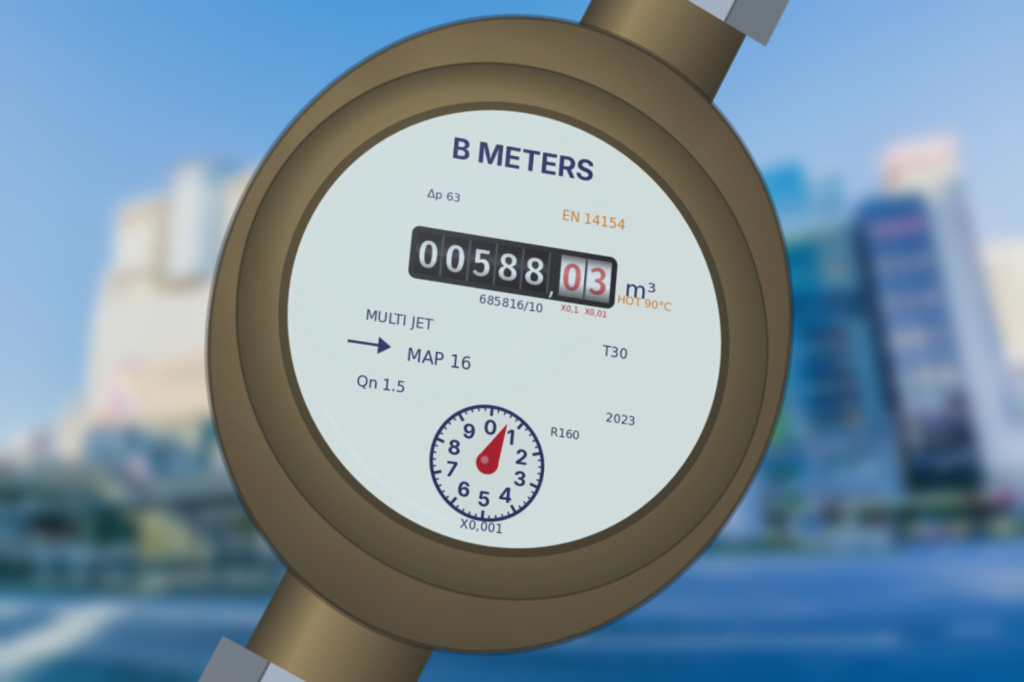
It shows value=588.030 unit=m³
